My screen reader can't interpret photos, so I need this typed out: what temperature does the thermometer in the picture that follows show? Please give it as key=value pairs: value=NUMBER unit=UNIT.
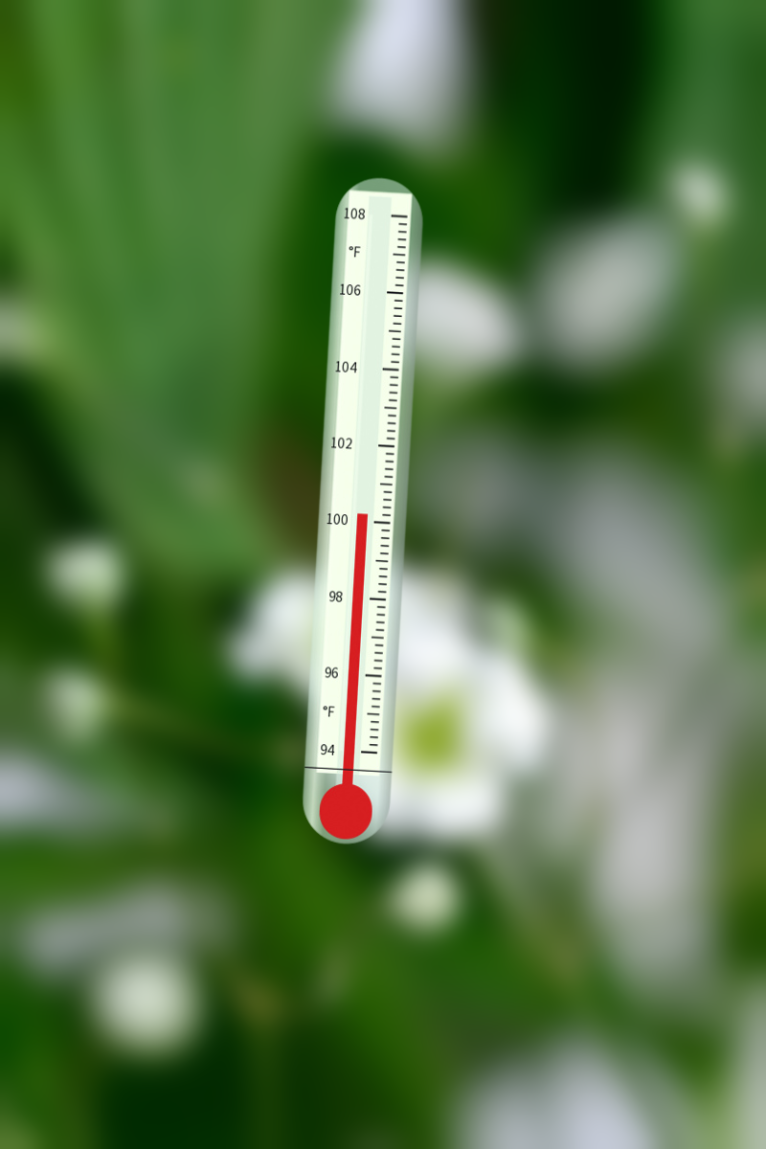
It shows value=100.2 unit=°F
